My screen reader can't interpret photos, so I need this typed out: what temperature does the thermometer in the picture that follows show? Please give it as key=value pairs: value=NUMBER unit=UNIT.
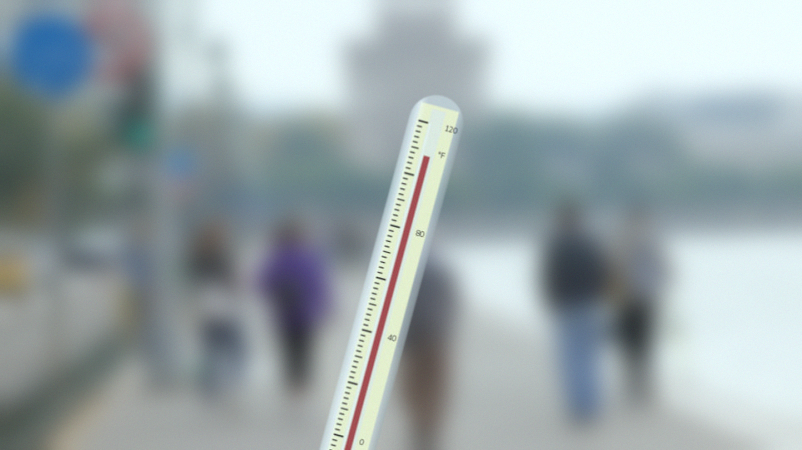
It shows value=108 unit=°F
